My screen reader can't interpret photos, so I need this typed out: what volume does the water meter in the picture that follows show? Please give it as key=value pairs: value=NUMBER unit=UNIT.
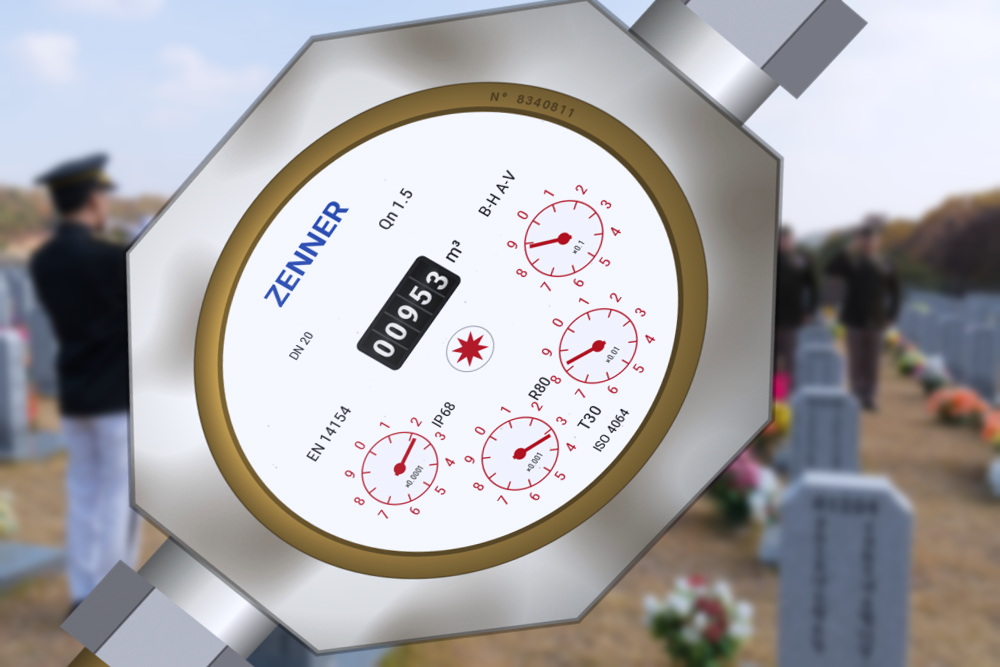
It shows value=952.8832 unit=m³
